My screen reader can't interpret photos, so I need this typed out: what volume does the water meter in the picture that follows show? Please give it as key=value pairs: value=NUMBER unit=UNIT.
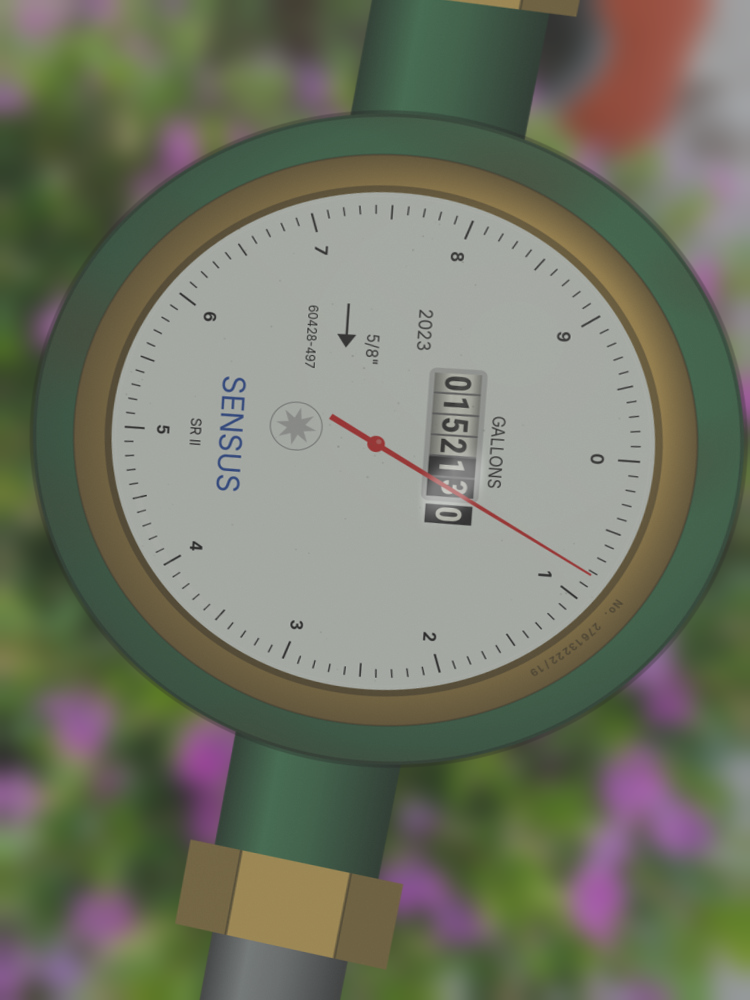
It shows value=152130.8 unit=gal
